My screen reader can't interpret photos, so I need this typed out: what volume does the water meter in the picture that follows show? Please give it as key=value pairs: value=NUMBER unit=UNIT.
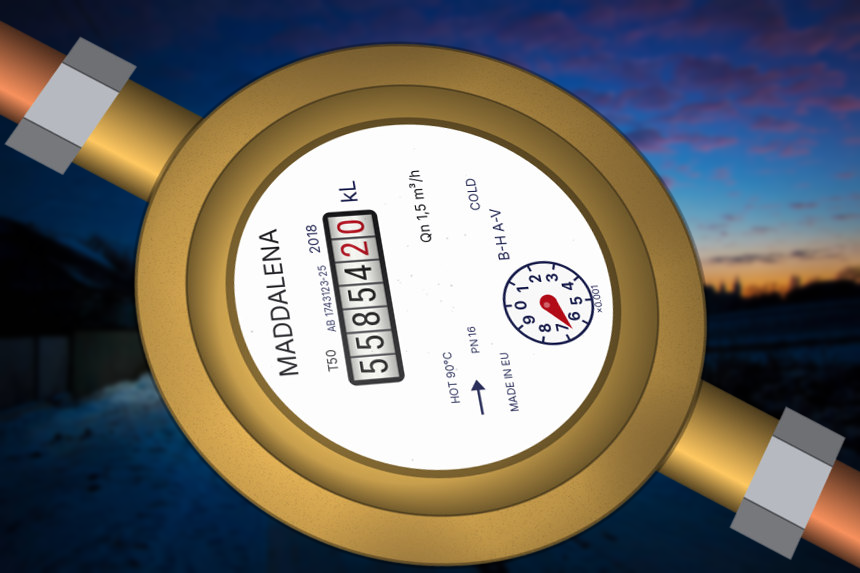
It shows value=55854.206 unit=kL
